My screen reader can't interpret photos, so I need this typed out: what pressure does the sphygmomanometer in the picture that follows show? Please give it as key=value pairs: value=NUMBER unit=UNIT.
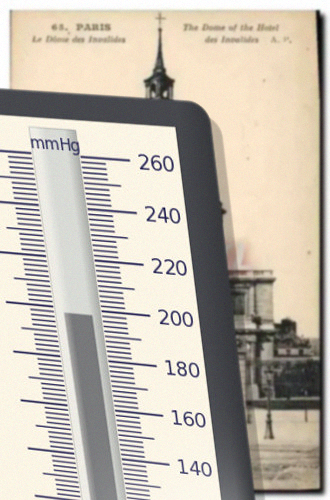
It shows value=198 unit=mmHg
